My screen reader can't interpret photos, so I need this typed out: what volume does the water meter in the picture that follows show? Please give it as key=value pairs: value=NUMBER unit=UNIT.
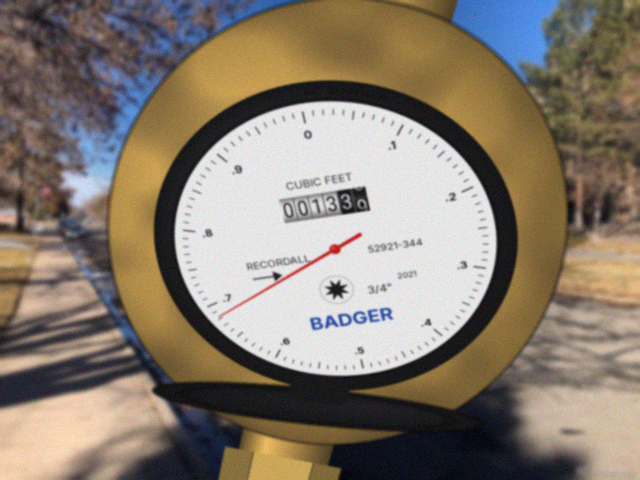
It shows value=1338.68 unit=ft³
